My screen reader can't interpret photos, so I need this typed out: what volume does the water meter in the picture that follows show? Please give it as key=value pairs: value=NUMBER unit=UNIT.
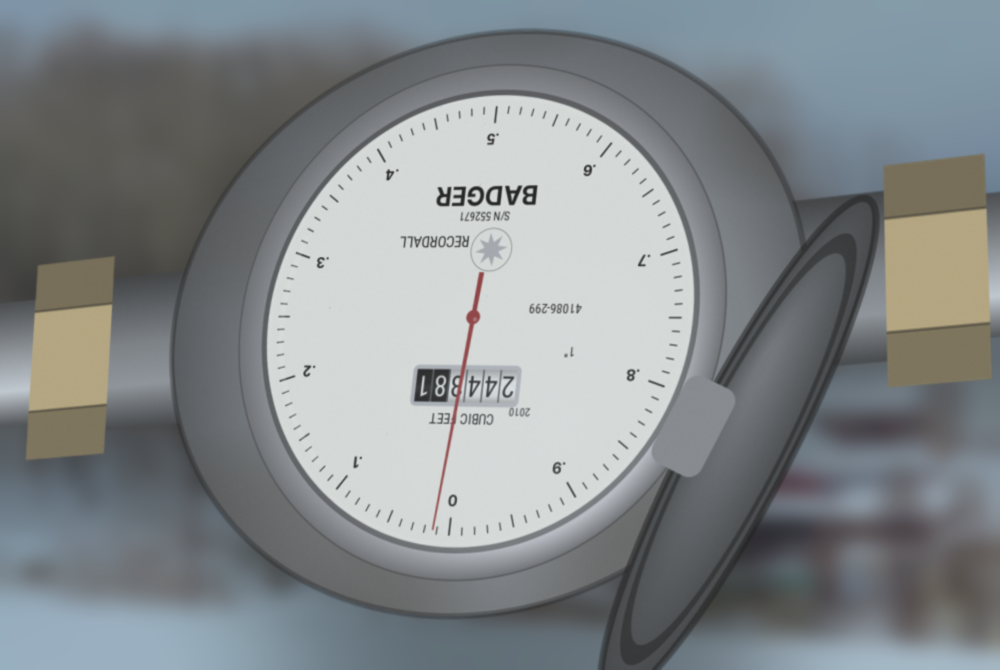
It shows value=244381.01 unit=ft³
